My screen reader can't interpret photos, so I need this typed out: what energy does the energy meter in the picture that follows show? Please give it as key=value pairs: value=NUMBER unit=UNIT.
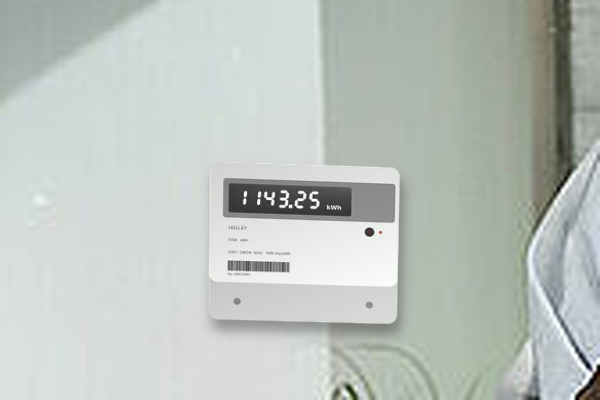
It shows value=1143.25 unit=kWh
